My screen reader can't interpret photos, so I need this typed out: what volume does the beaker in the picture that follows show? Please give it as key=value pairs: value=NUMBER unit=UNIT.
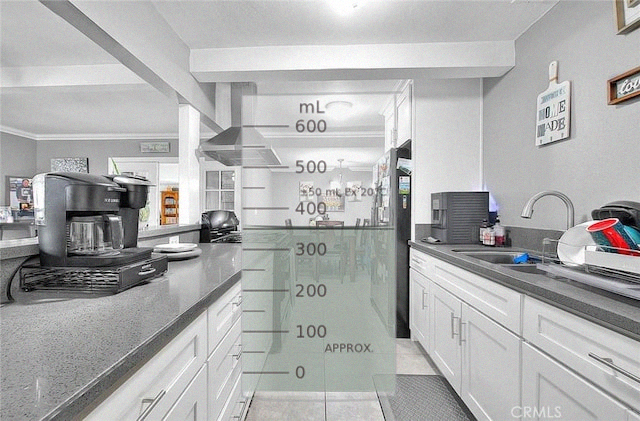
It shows value=350 unit=mL
